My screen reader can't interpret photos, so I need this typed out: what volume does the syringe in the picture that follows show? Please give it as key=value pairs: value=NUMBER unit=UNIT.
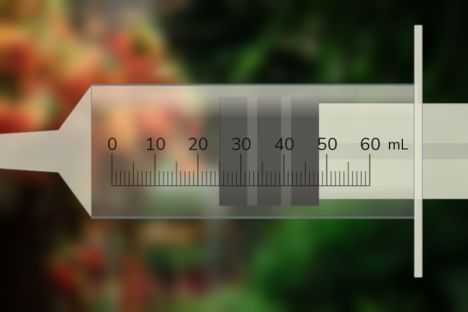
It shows value=25 unit=mL
